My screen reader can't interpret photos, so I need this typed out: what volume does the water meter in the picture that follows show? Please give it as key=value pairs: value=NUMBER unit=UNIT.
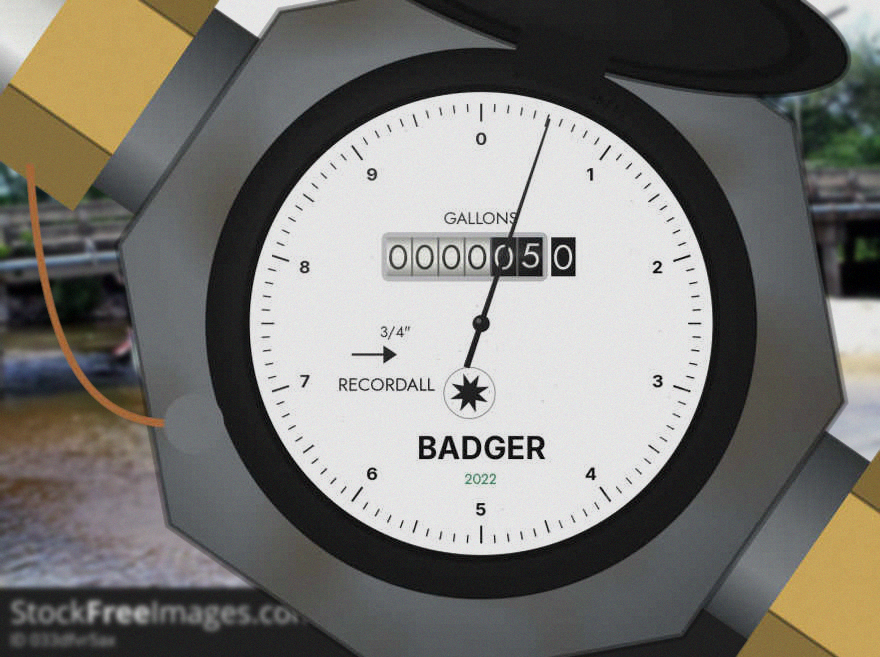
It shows value=50.5 unit=gal
